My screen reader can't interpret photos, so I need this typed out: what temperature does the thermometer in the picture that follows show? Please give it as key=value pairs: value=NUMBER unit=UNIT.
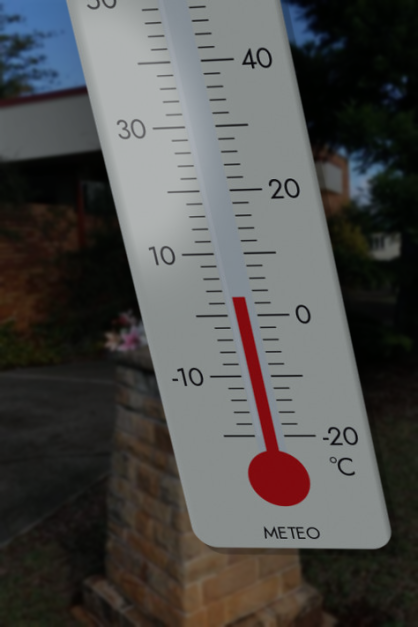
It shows value=3 unit=°C
